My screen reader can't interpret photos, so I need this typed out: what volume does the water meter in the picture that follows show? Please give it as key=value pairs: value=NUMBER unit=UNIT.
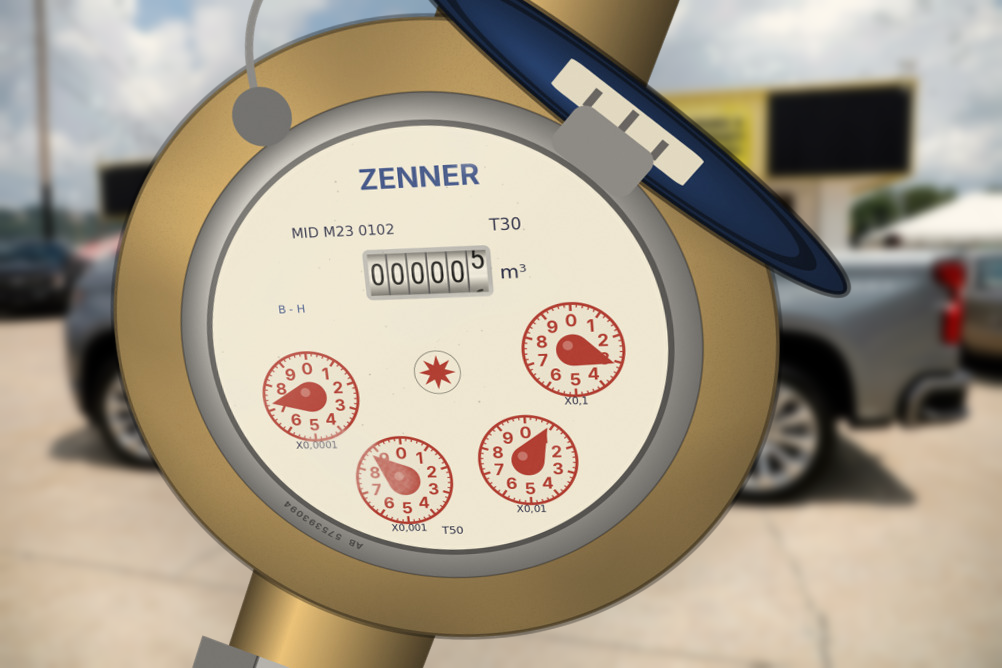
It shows value=5.3087 unit=m³
